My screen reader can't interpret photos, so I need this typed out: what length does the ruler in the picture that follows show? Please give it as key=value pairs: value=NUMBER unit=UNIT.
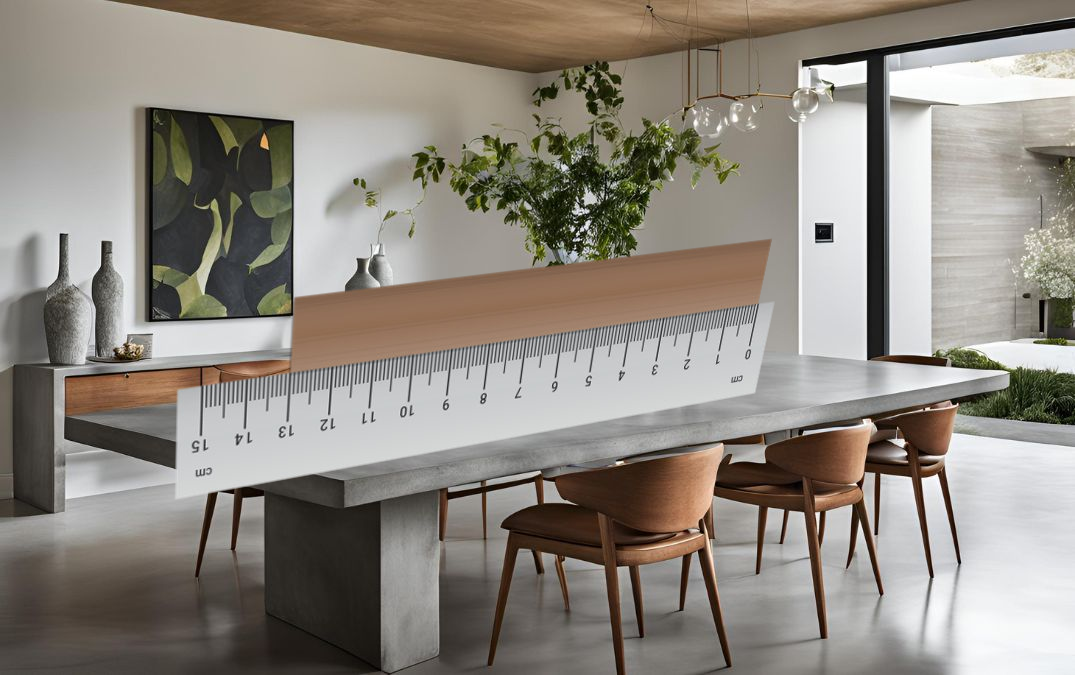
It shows value=13 unit=cm
